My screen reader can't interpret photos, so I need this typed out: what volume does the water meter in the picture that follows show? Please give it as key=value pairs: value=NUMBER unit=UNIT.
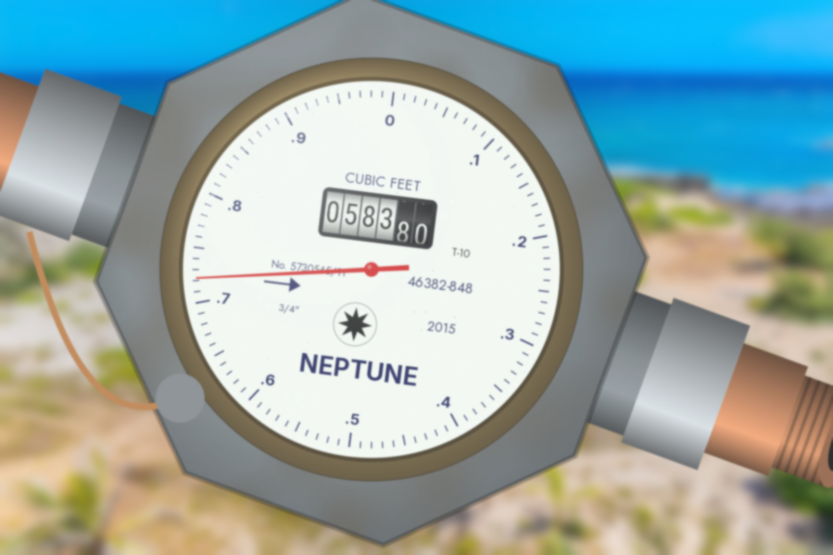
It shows value=58379.72 unit=ft³
